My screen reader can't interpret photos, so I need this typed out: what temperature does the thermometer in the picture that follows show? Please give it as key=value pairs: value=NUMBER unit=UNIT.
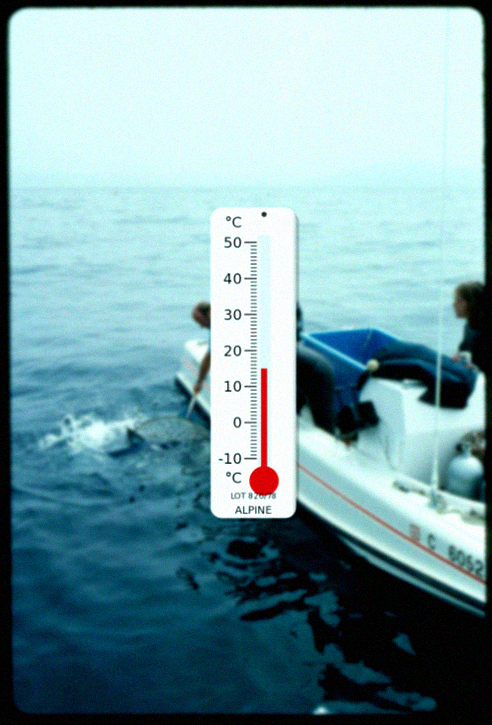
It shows value=15 unit=°C
